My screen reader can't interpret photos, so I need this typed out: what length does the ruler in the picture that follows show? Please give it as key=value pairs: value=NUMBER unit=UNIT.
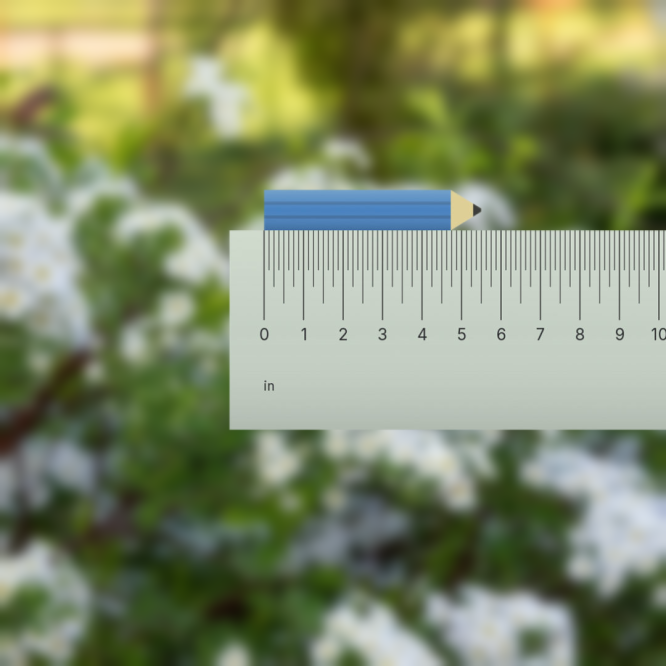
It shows value=5.5 unit=in
